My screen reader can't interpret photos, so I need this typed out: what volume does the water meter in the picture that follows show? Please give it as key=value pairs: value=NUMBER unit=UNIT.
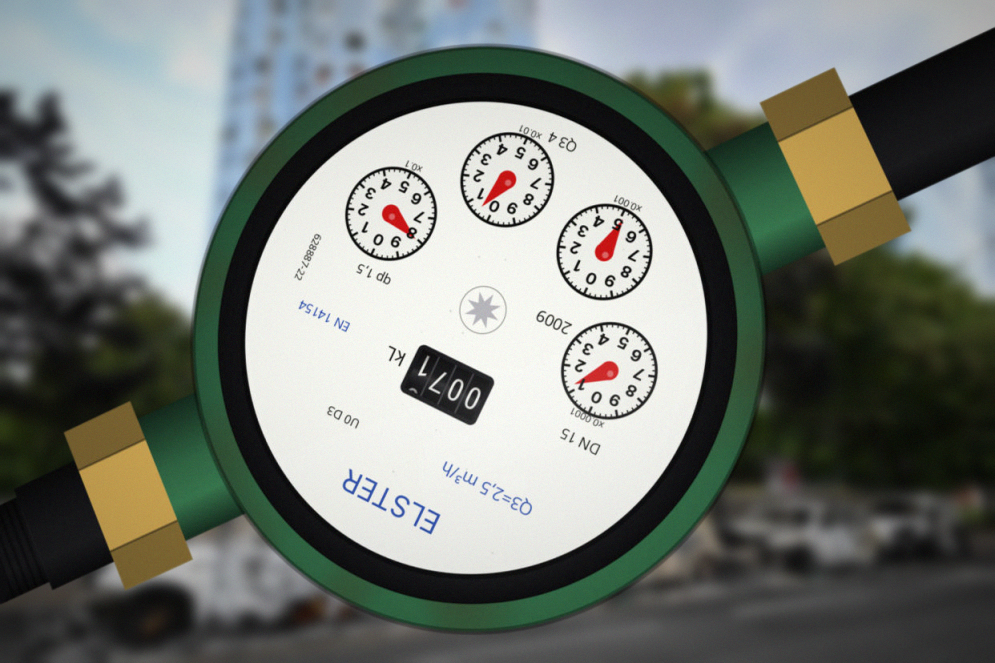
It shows value=70.8051 unit=kL
